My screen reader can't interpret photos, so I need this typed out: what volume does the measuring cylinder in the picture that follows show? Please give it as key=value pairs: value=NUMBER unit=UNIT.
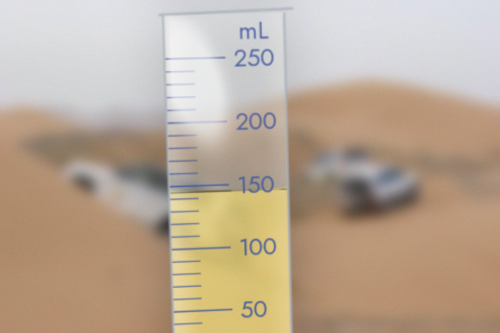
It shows value=145 unit=mL
